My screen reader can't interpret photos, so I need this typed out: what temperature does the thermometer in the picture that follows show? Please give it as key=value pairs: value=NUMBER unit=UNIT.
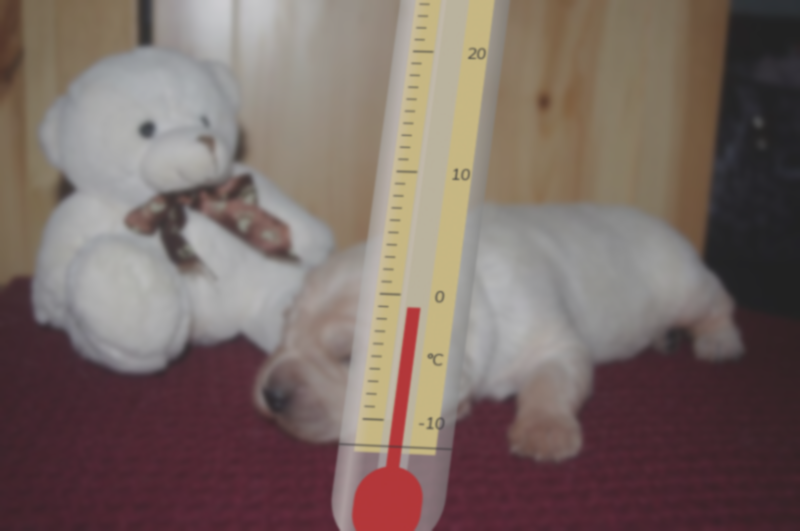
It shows value=-1 unit=°C
